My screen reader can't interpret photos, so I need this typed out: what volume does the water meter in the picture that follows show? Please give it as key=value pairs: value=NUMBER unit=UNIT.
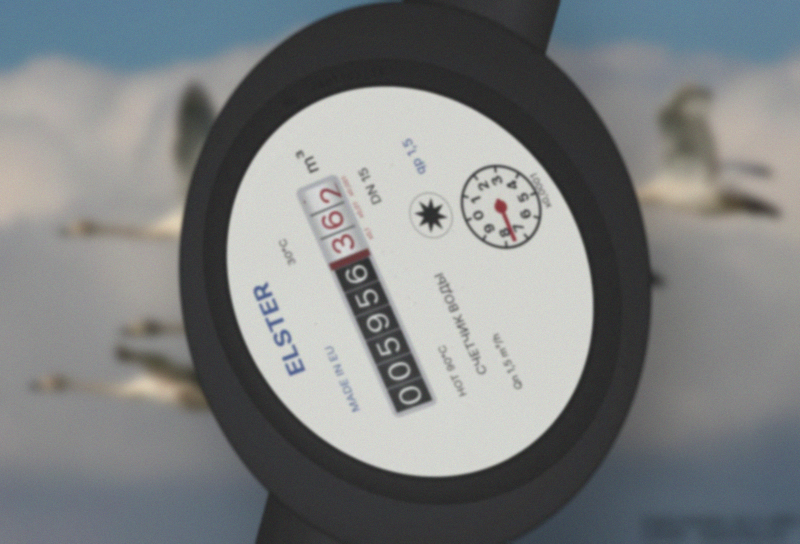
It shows value=5956.3617 unit=m³
